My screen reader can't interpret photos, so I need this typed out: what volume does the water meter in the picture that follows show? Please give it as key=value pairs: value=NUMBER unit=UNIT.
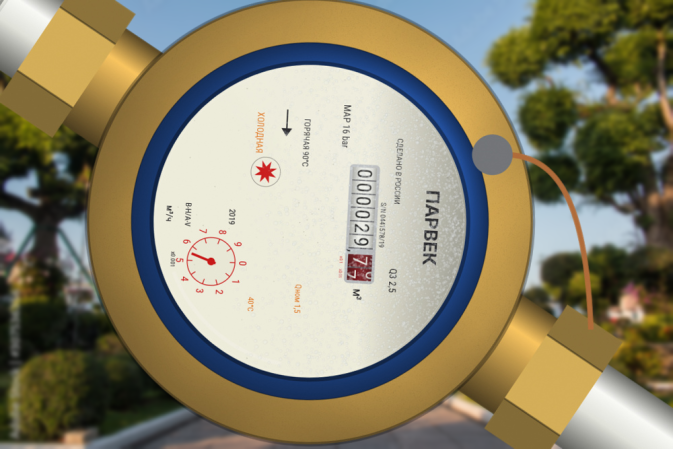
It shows value=29.765 unit=m³
